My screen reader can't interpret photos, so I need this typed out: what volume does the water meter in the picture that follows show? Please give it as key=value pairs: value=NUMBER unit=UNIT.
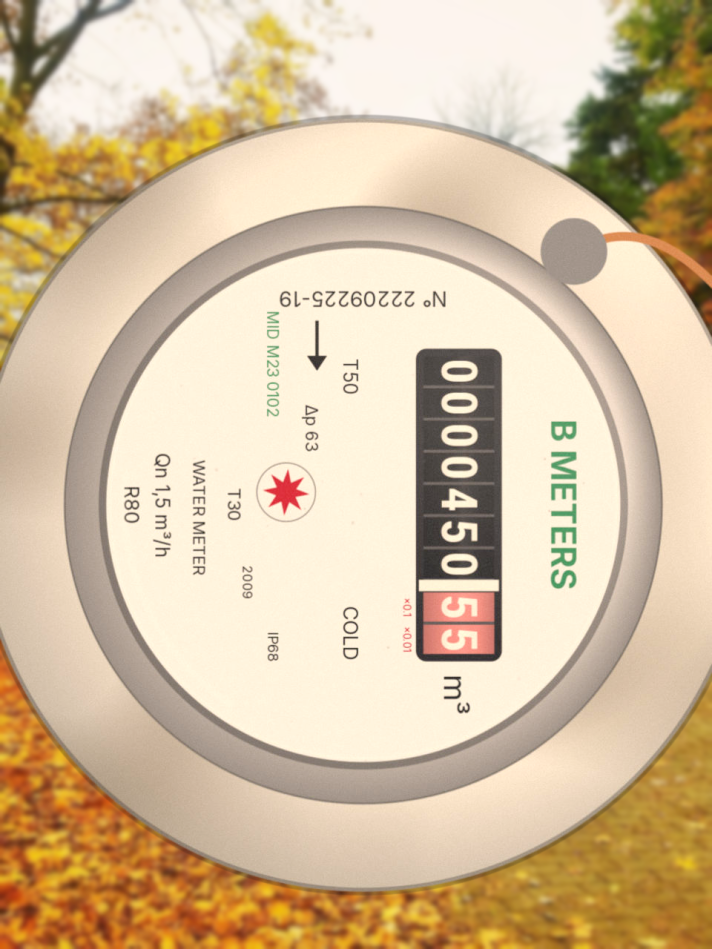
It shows value=450.55 unit=m³
